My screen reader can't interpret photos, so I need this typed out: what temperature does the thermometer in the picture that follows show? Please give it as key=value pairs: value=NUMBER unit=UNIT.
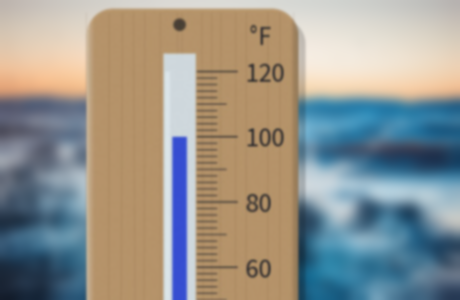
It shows value=100 unit=°F
